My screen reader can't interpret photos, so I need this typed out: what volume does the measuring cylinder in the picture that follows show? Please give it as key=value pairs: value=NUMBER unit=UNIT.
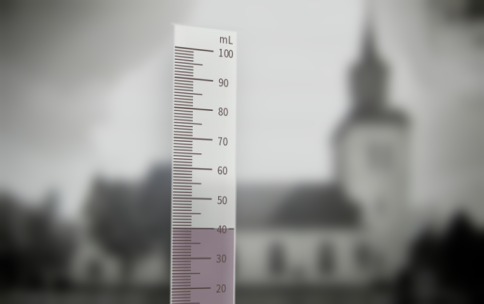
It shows value=40 unit=mL
